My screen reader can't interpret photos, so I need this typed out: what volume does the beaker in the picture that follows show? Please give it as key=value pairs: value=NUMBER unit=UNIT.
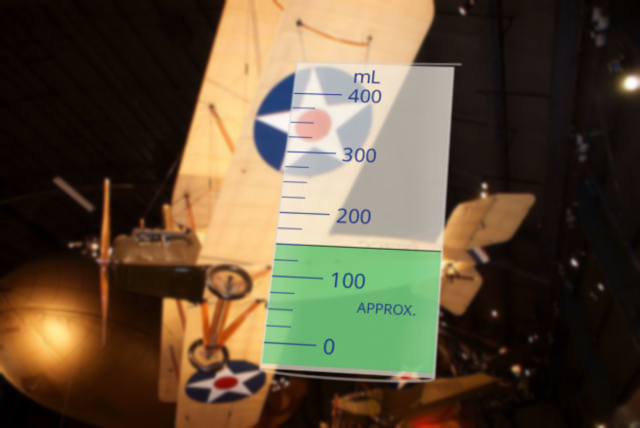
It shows value=150 unit=mL
